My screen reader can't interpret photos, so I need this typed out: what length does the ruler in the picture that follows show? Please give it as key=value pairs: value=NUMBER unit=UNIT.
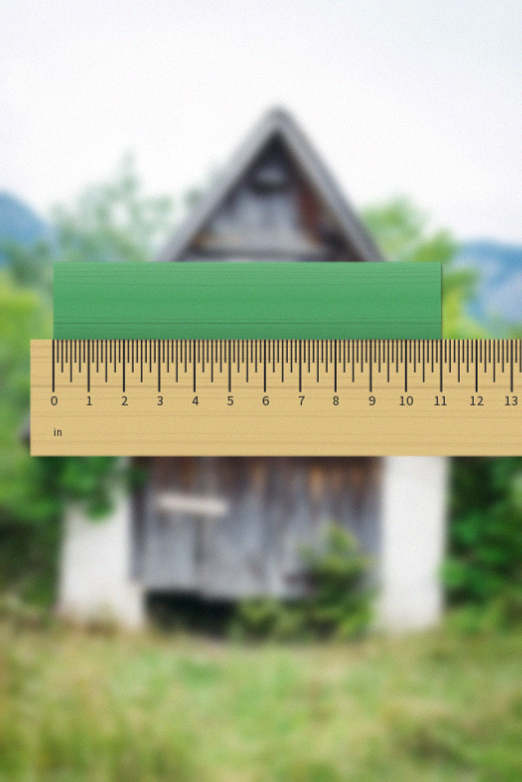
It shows value=11 unit=in
